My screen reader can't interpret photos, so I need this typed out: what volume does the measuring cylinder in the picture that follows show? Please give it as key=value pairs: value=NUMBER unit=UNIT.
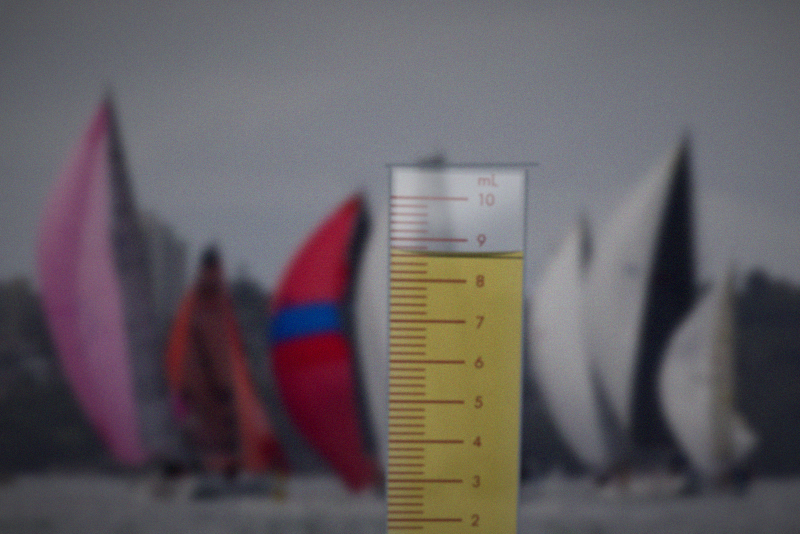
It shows value=8.6 unit=mL
